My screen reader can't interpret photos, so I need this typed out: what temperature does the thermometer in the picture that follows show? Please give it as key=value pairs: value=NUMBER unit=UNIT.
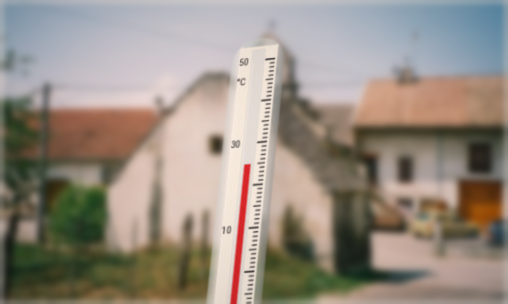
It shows value=25 unit=°C
